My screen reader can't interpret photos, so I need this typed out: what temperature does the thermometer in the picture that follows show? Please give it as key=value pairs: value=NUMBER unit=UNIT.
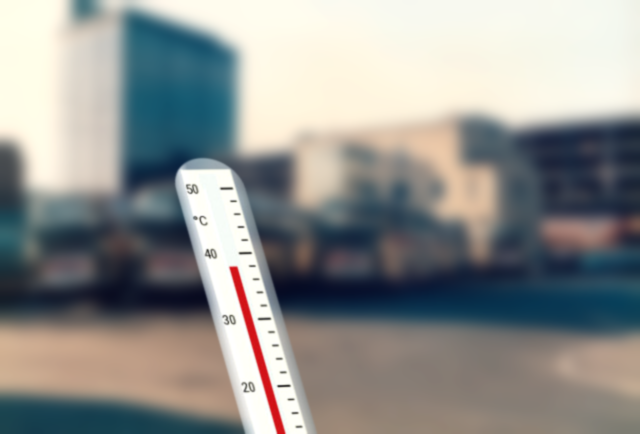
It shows value=38 unit=°C
